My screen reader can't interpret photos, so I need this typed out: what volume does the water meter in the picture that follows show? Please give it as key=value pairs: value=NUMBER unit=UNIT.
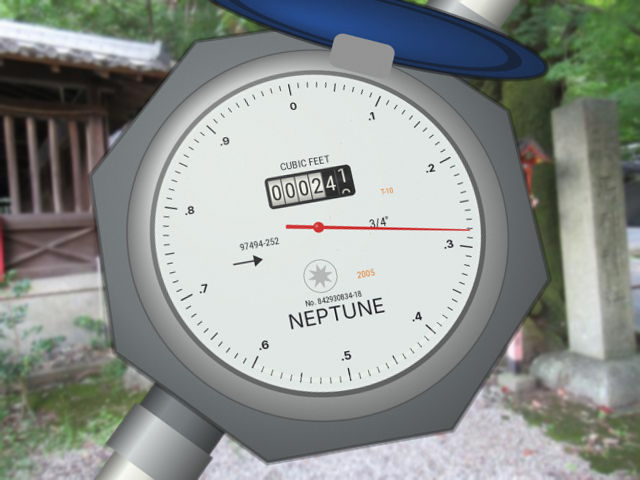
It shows value=241.28 unit=ft³
